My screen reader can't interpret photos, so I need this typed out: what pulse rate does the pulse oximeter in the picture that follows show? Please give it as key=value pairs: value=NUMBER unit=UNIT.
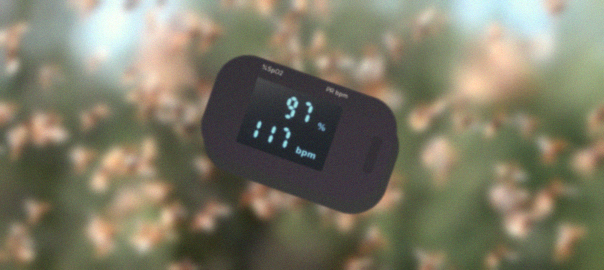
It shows value=117 unit=bpm
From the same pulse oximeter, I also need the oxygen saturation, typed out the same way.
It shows value=97 unit=%
